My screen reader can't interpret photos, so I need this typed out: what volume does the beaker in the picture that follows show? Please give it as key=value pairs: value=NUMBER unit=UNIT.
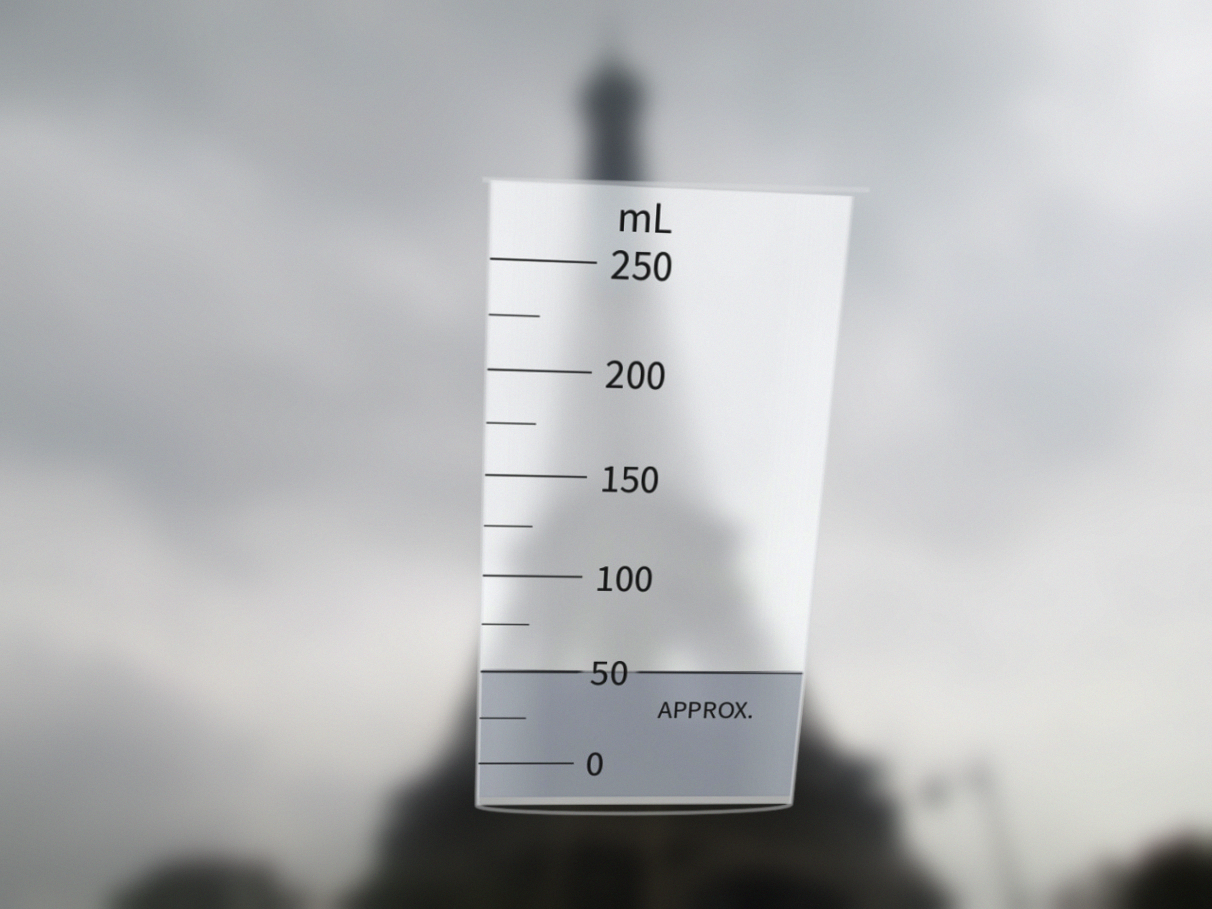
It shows value=50 unit=mL
